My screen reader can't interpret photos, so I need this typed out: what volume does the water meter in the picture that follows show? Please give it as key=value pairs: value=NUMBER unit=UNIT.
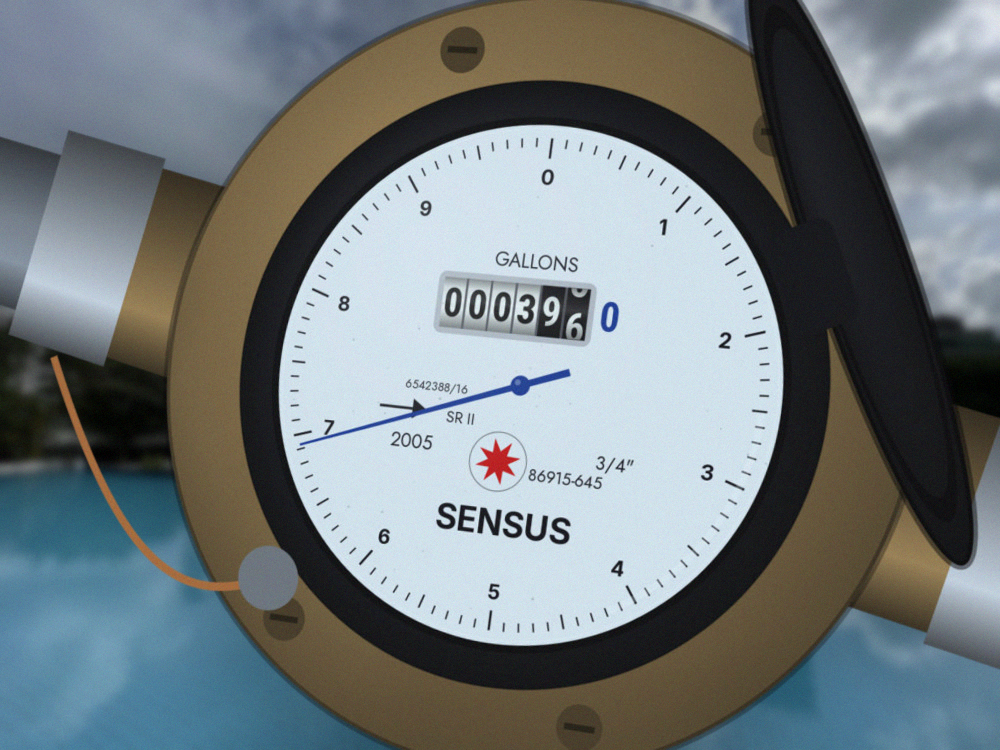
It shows value=3956.9 unit=gal
